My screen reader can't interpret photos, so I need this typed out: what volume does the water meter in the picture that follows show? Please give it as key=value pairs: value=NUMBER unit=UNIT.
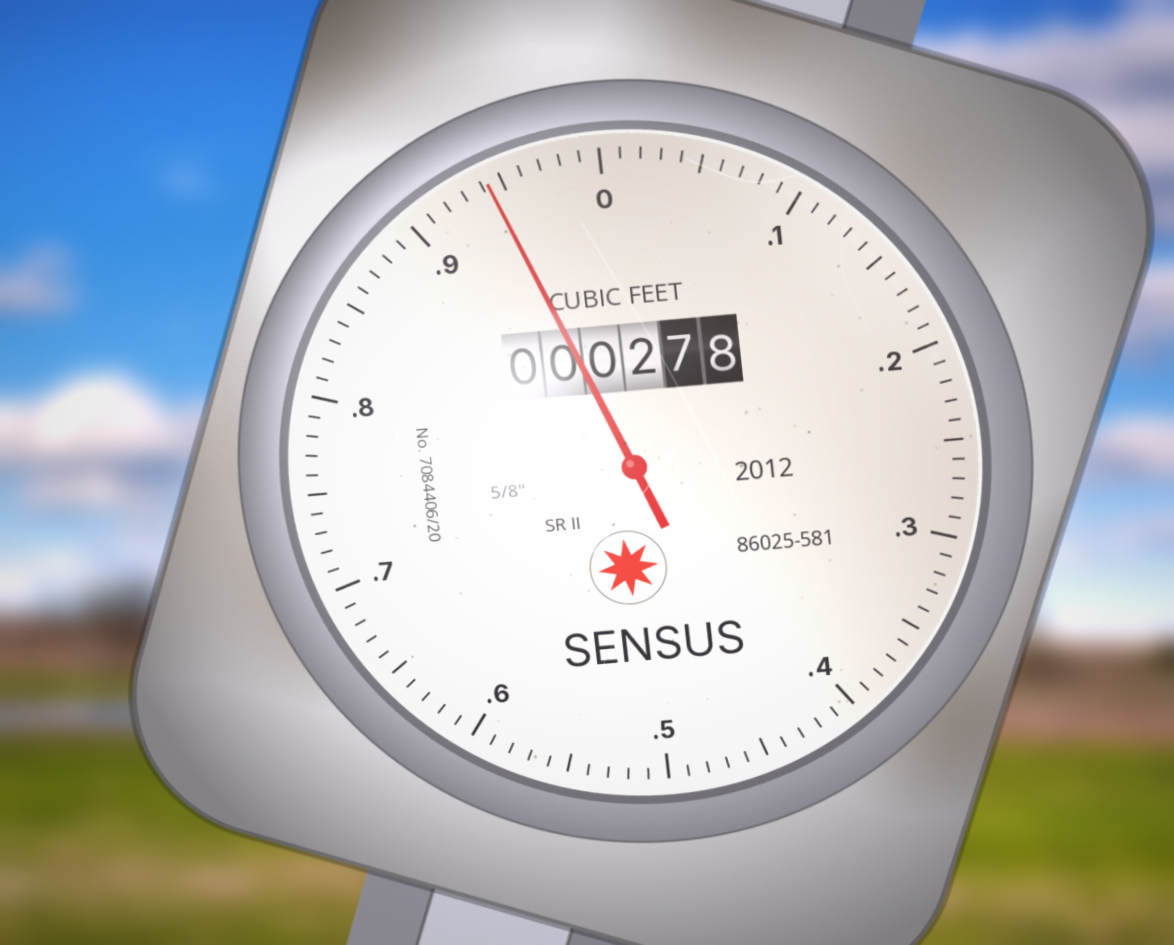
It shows value=277.94 unit=ft³
